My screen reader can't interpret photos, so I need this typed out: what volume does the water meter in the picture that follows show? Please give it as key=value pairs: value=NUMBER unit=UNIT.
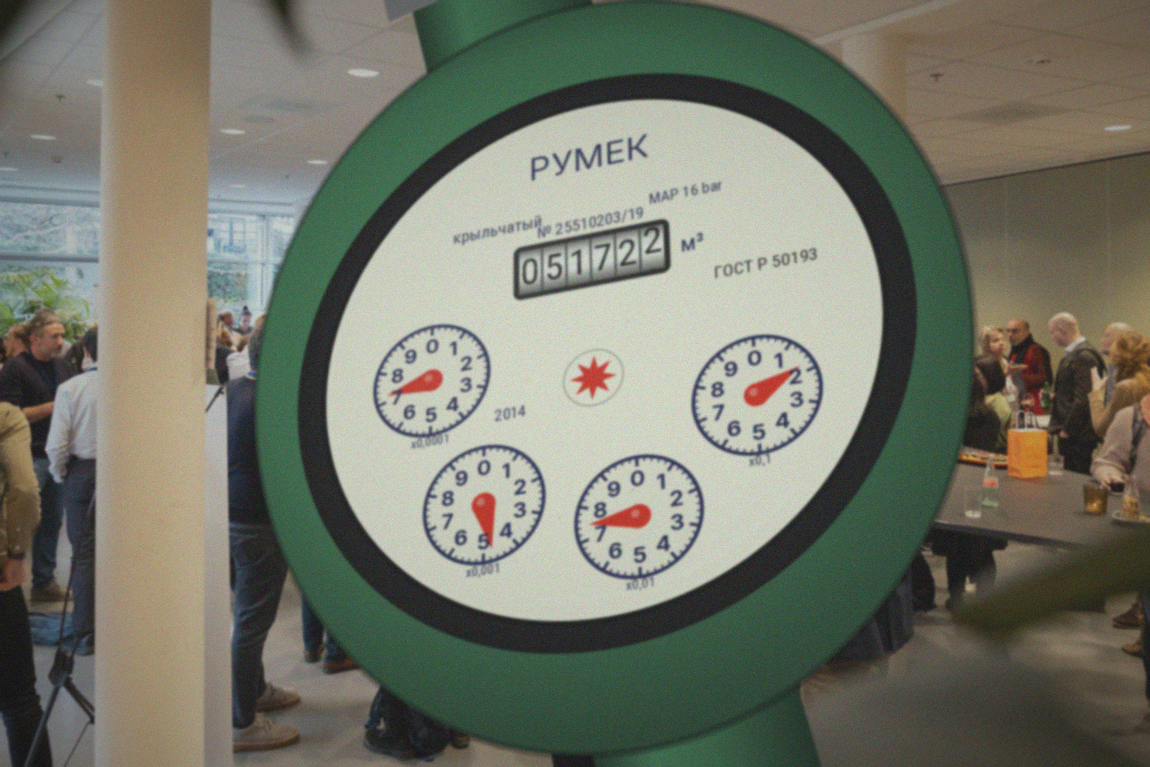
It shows value=51722.1747 unit=m³
